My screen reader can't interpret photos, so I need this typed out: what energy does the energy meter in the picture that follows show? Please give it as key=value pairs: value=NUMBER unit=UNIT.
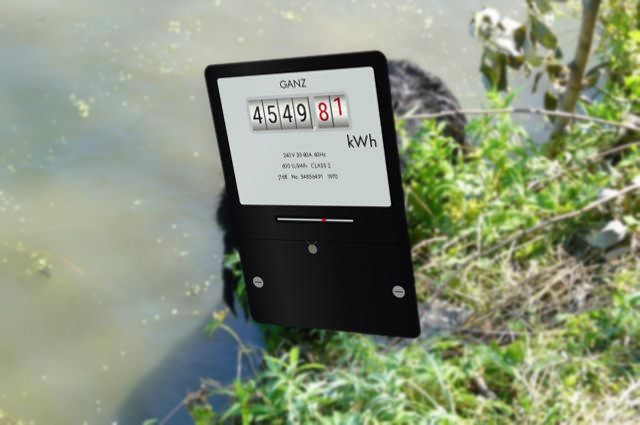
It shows value=4549.81 unit=kWh
